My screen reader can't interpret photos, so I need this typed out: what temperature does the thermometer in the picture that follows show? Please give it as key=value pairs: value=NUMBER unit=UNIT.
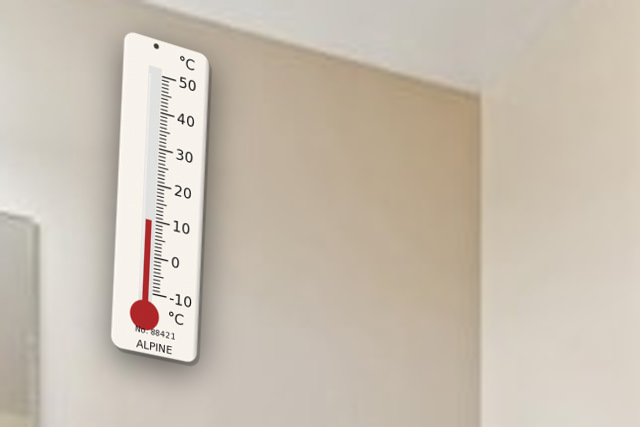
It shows value=10 unit=°C
